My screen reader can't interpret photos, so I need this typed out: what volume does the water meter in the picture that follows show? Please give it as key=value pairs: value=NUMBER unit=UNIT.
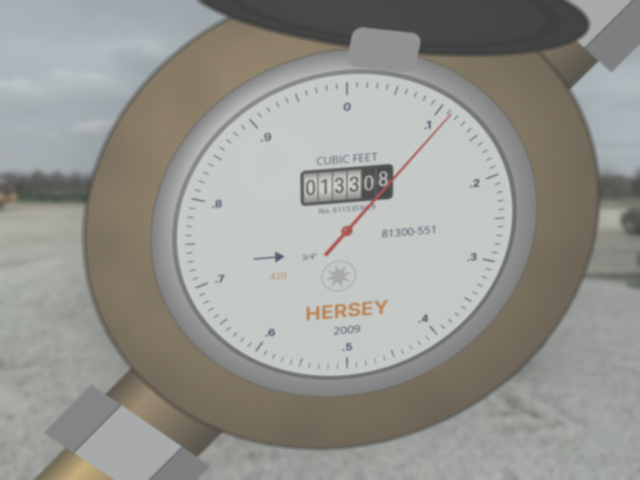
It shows value=13308.11 unit=ft³
